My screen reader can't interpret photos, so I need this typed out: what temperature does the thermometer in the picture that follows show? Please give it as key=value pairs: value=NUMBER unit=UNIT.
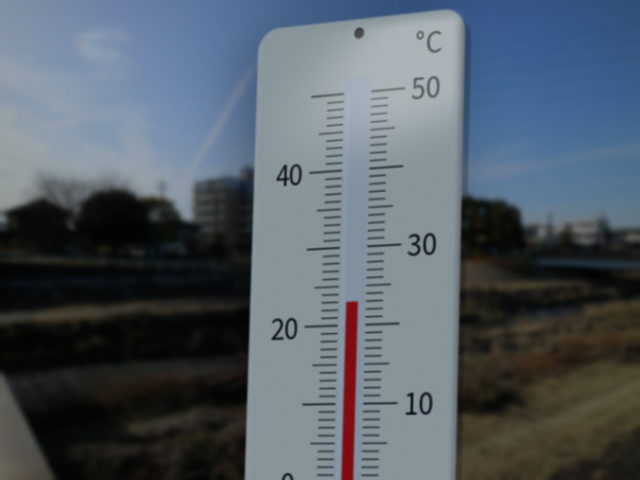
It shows value=23 unit=°C
